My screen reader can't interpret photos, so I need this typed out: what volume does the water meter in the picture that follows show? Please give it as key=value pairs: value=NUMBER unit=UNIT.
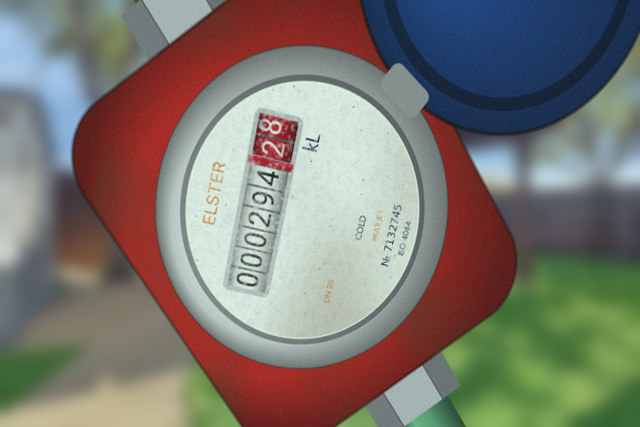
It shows value=294.28 unit=kL
